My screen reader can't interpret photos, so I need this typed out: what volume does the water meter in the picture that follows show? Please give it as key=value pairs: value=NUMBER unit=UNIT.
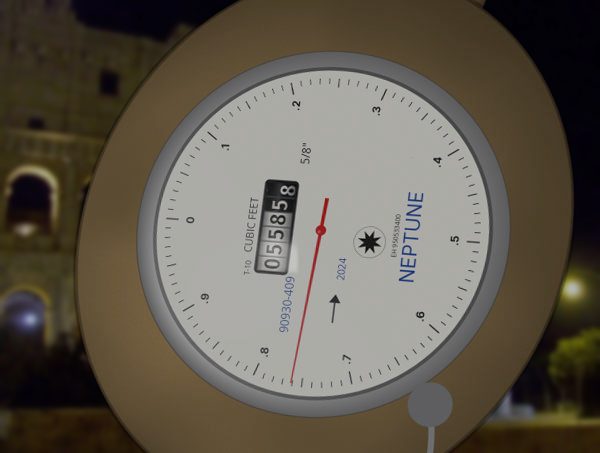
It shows value=55857.76 unit=ft³
